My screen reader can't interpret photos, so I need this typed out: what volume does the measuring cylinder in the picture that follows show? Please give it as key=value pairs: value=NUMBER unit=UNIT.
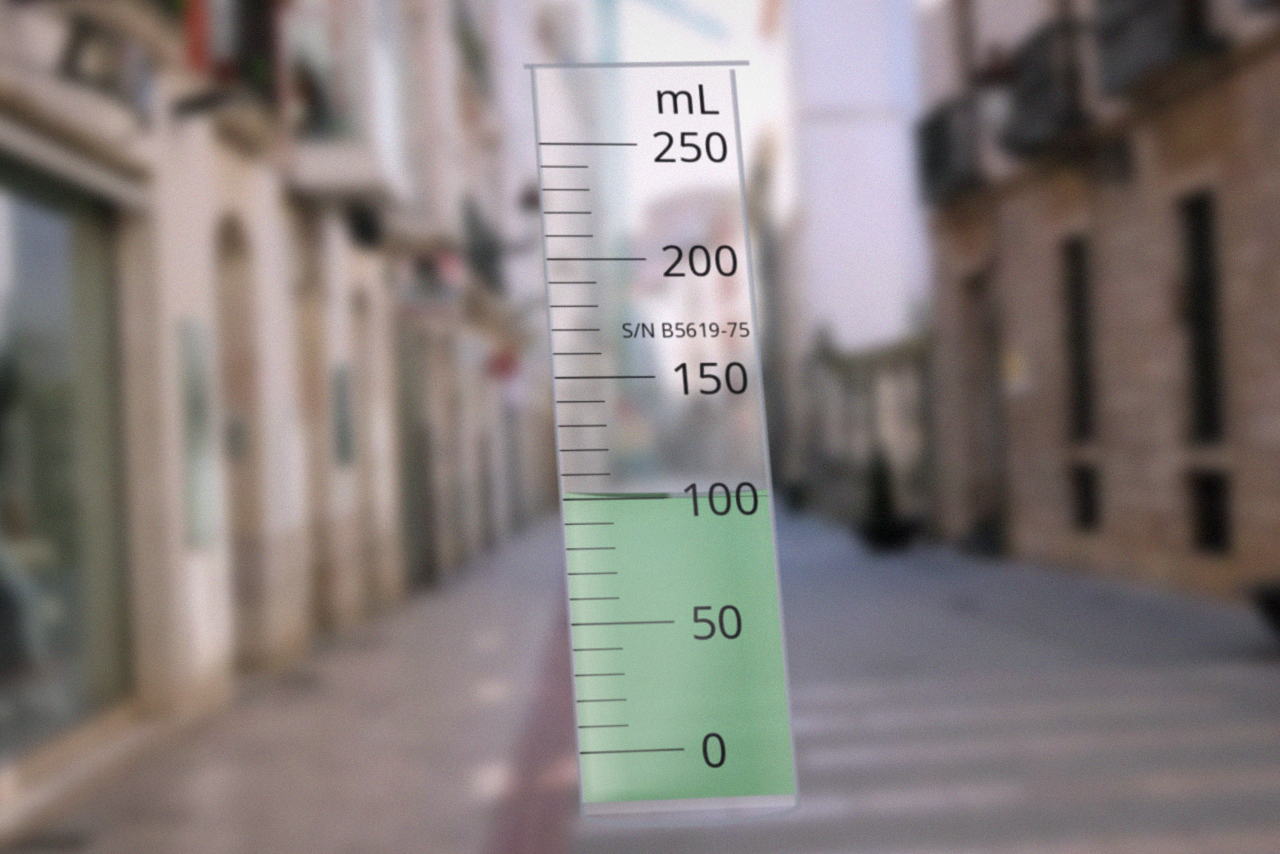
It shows value=100 unit=mL
